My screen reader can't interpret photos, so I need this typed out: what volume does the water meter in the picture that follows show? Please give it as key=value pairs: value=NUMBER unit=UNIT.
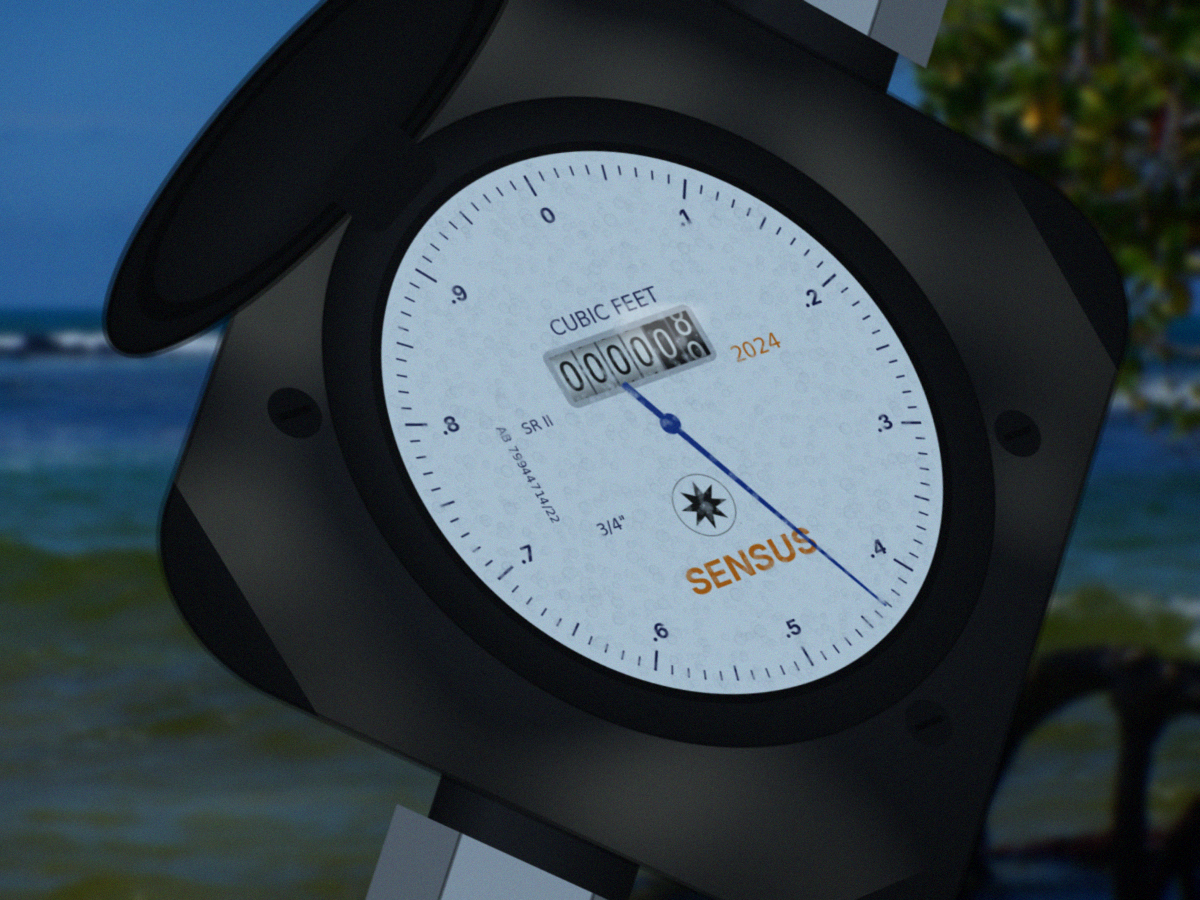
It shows value=8.43 unit=ft³
